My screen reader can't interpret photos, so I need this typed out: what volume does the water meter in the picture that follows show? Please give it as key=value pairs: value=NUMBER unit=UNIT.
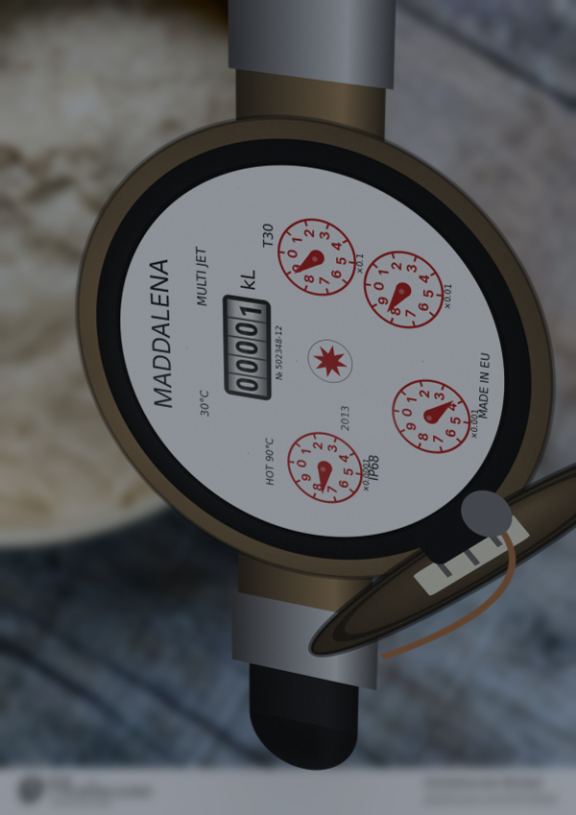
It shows value=0.8837 unit=kL
